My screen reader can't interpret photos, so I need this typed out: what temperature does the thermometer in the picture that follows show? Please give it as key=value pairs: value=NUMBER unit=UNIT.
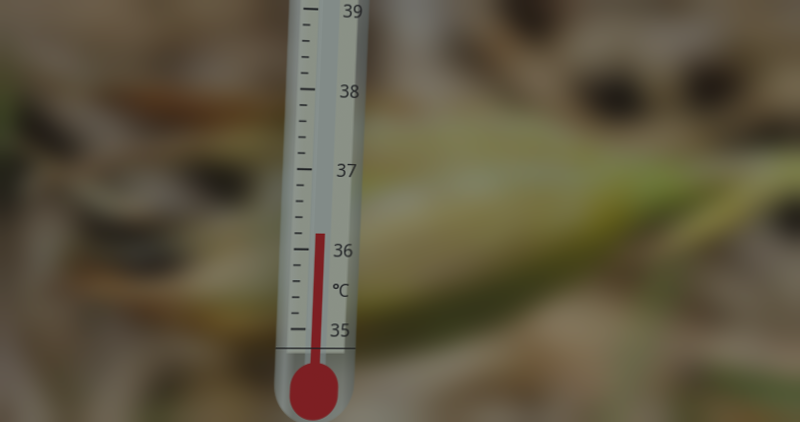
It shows value=36.2 unit=°C
